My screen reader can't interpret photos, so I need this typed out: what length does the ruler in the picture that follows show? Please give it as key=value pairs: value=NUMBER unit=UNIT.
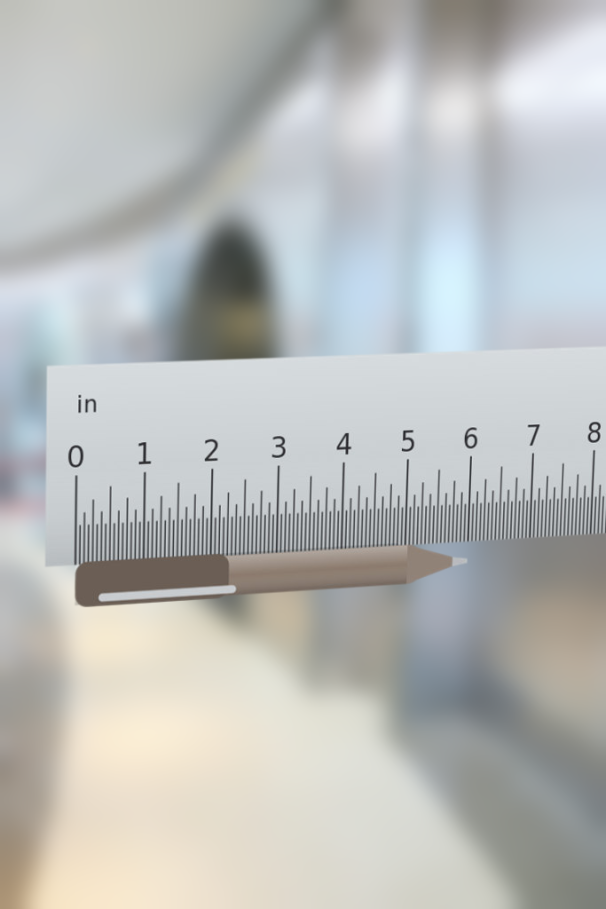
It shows value=6 unit=in
